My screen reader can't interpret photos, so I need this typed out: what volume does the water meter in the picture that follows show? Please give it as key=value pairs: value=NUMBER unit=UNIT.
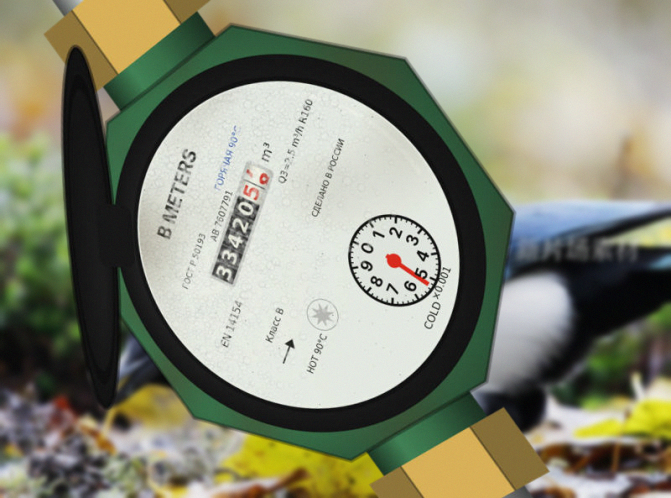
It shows value=33420.575 unit=m³
